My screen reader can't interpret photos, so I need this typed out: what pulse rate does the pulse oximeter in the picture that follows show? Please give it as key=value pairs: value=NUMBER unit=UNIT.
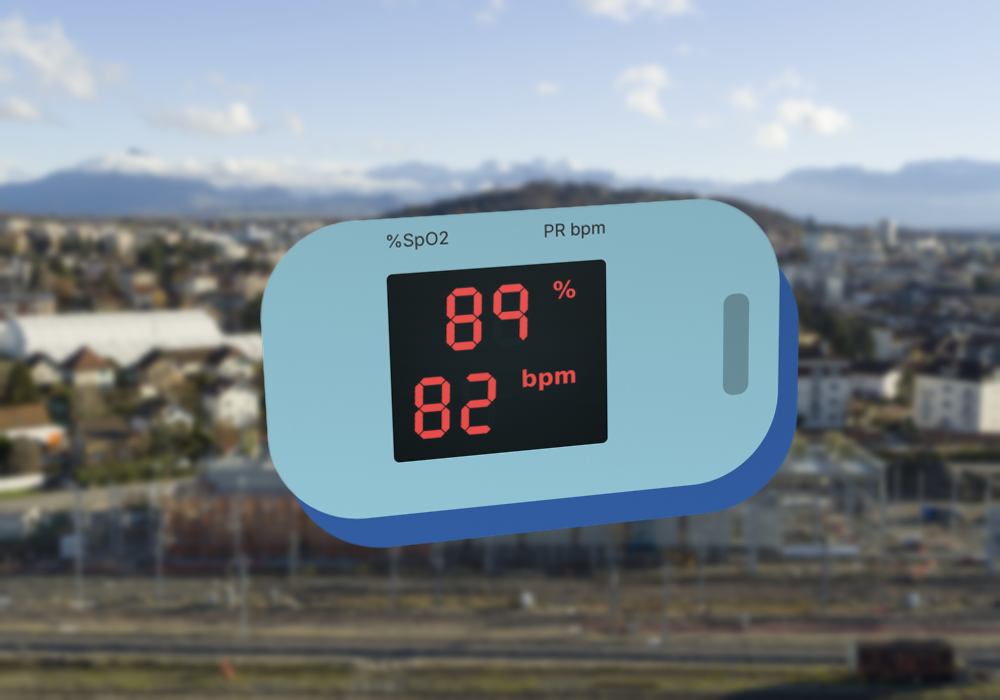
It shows value=82 unit=bpm
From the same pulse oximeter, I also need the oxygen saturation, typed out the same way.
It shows value=89 unit=%
